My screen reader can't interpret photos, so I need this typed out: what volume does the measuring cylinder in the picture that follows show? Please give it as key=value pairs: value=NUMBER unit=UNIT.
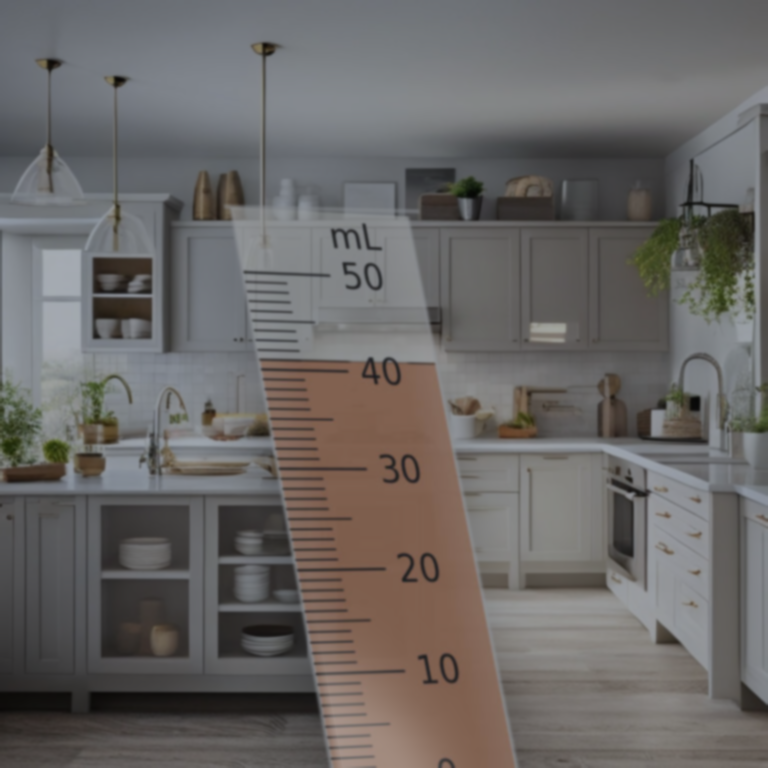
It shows value=41 unit=mL
